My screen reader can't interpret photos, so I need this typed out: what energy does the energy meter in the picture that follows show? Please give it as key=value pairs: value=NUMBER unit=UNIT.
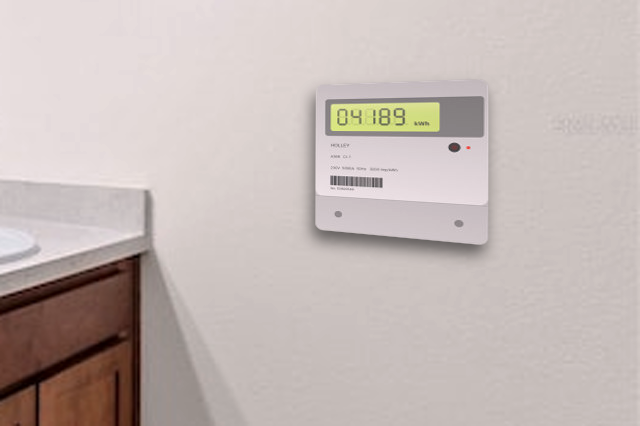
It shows value=4189 unit=kWh
